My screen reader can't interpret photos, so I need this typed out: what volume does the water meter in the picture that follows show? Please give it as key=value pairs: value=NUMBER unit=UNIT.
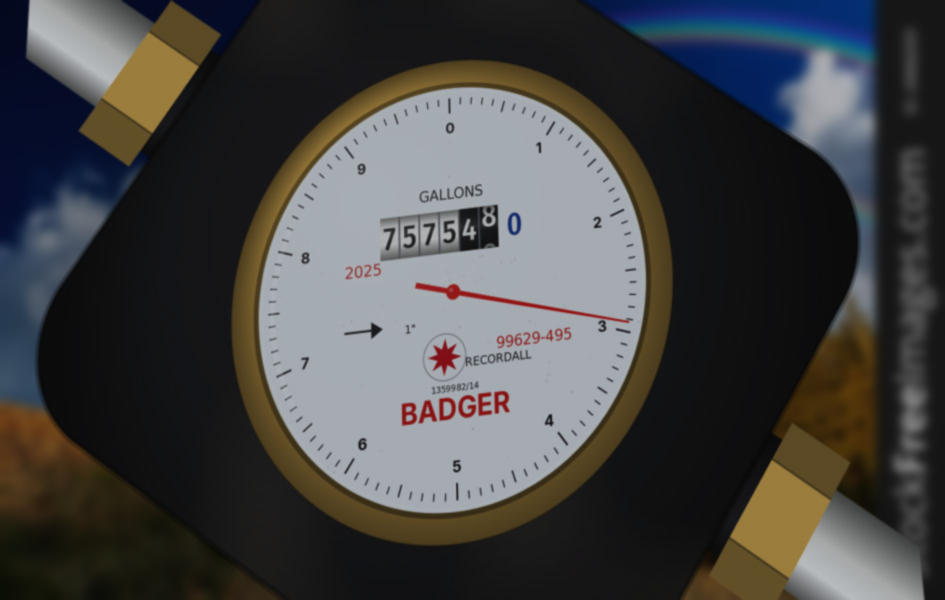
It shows value=7575482.9 unit=gal
